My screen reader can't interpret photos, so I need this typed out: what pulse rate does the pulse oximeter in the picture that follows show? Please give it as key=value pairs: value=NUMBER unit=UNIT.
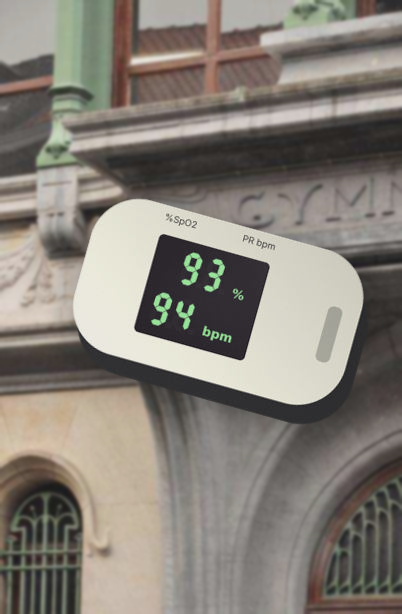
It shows value=94 unit=bpm
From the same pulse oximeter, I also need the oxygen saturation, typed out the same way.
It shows value=93 unit=%
